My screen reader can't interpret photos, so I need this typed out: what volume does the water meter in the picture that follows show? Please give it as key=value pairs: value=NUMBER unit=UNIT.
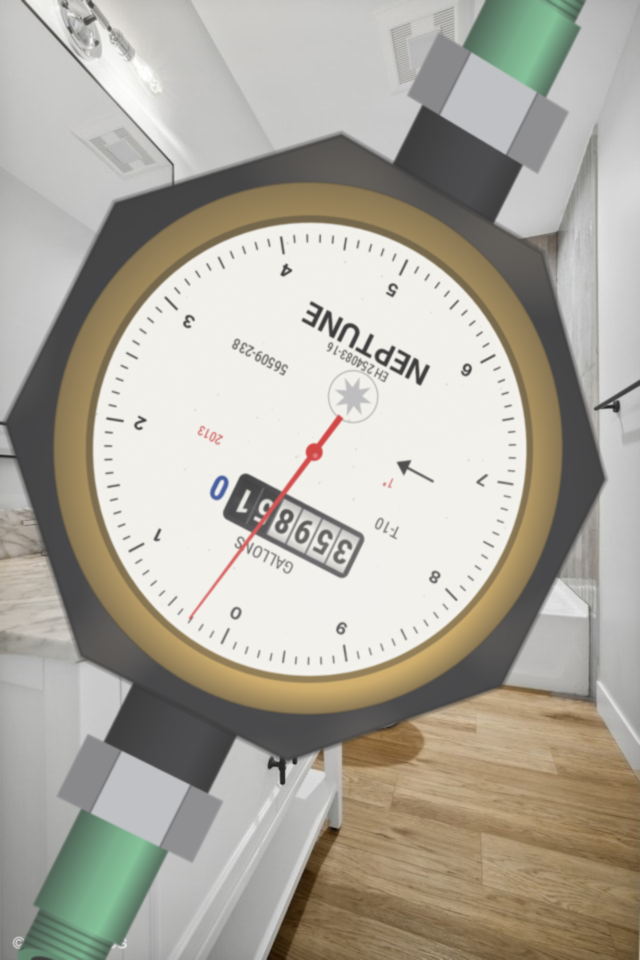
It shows value=3598510.3 unit=gal
